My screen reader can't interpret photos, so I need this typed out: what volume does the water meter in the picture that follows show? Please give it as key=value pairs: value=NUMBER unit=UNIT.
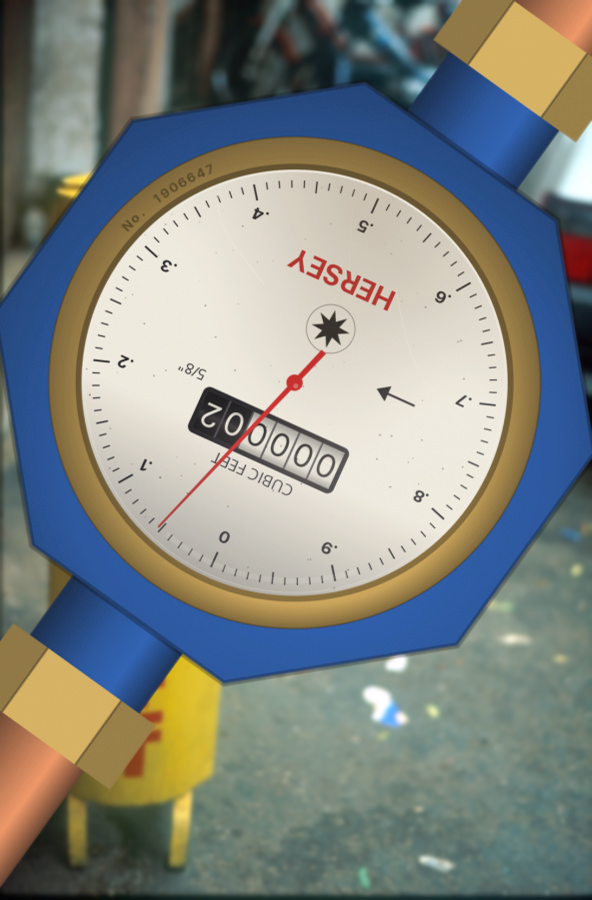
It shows value=2.05 unit=ft³
